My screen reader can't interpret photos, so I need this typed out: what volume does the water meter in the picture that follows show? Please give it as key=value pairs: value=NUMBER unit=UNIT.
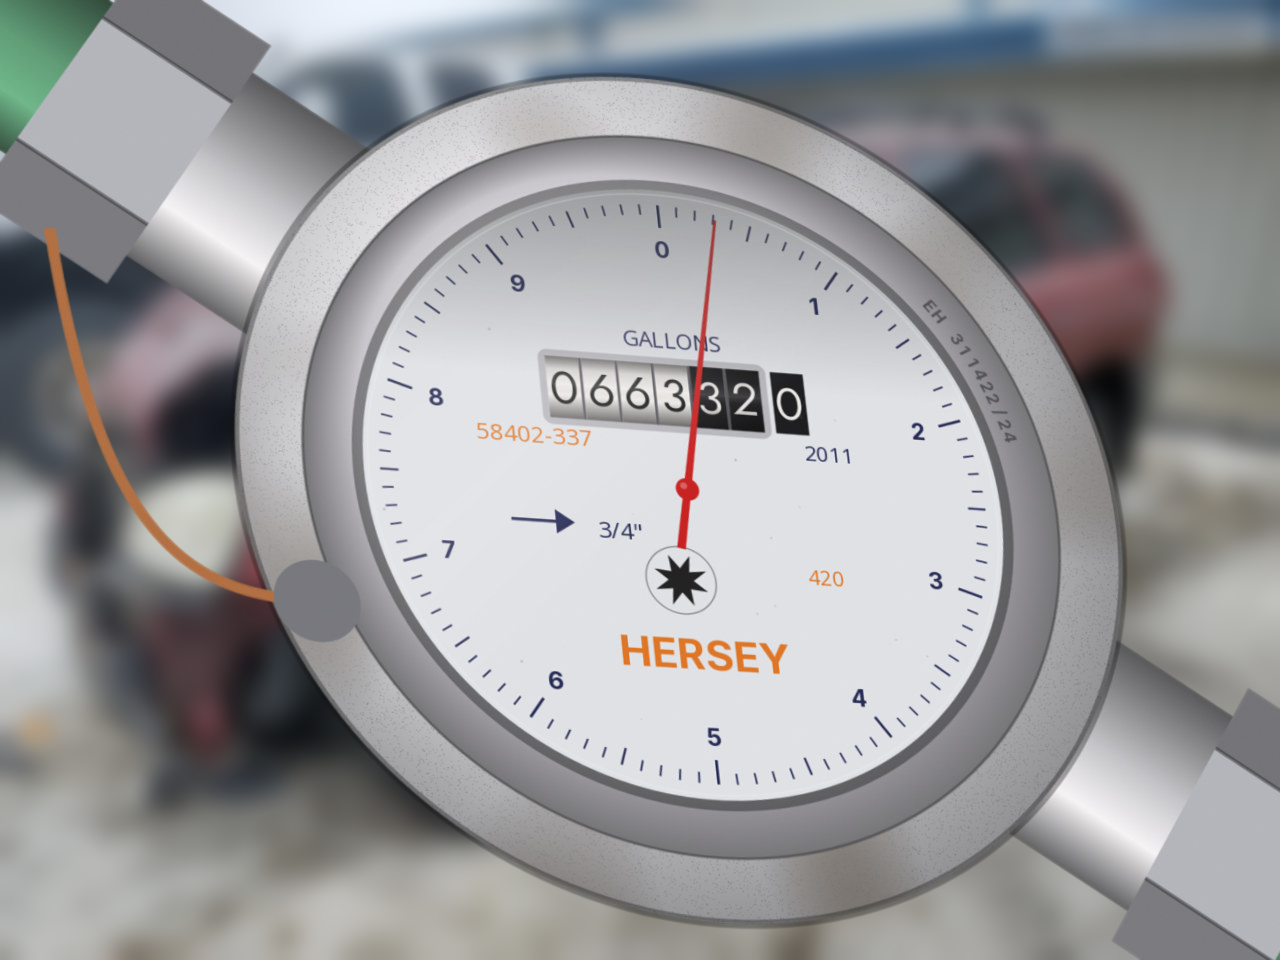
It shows value=663320.3 unit=gal
